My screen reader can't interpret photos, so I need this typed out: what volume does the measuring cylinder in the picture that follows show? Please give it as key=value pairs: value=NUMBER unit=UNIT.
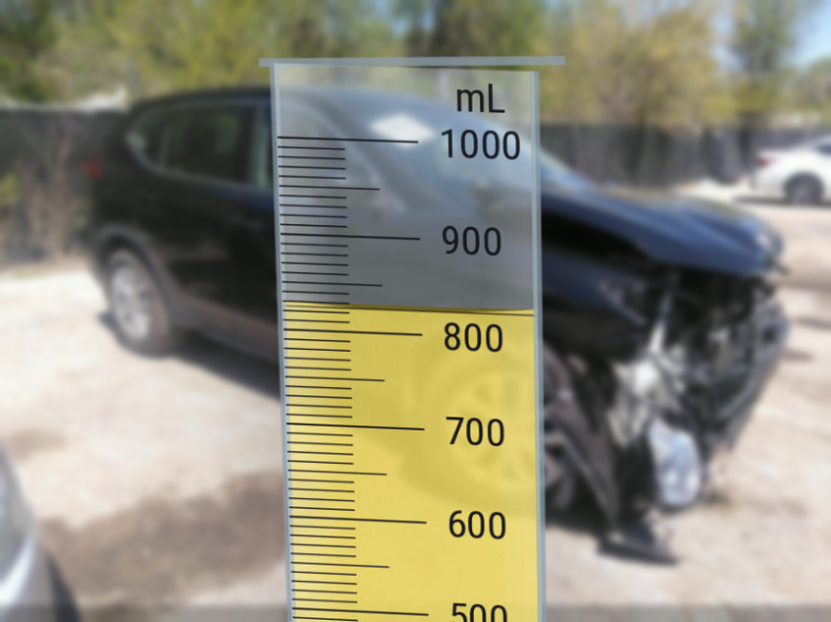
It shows value=825 unit=mL
